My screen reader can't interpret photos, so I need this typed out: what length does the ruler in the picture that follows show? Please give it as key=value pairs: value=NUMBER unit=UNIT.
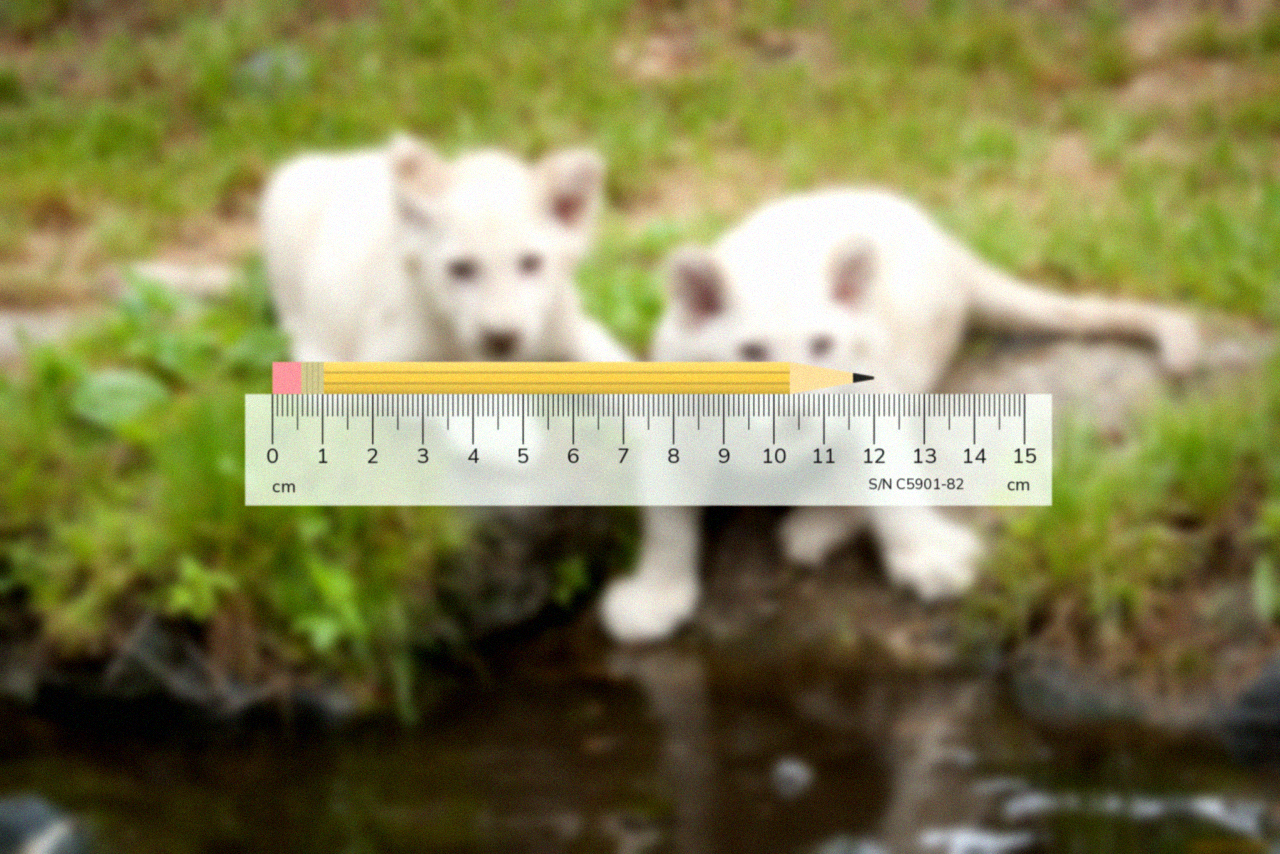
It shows value=12 unit=cm
